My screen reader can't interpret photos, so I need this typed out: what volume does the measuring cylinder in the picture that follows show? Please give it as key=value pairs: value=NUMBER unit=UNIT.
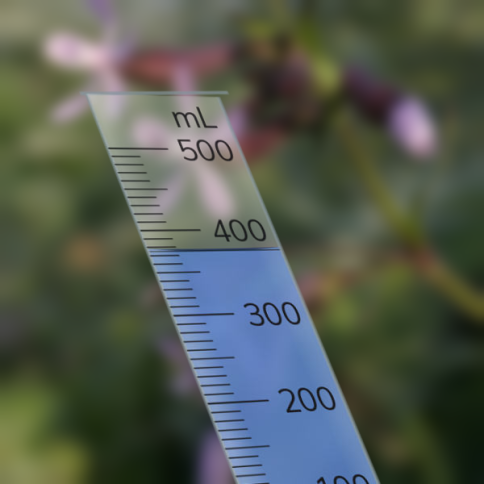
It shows value=375 unit=mL
